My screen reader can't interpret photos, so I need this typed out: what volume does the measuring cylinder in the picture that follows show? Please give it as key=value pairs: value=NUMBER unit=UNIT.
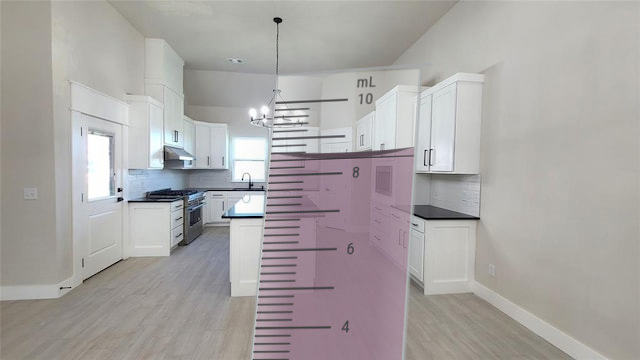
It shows value=8.4 unit=mL
